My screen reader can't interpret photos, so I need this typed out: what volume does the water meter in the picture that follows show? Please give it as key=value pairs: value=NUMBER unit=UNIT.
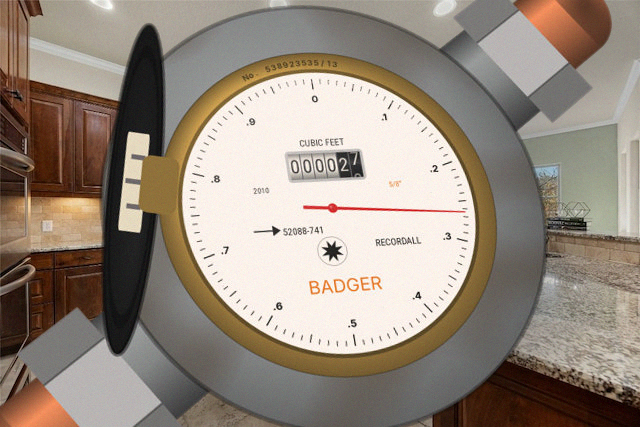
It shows value=27.26 unit=ft³
